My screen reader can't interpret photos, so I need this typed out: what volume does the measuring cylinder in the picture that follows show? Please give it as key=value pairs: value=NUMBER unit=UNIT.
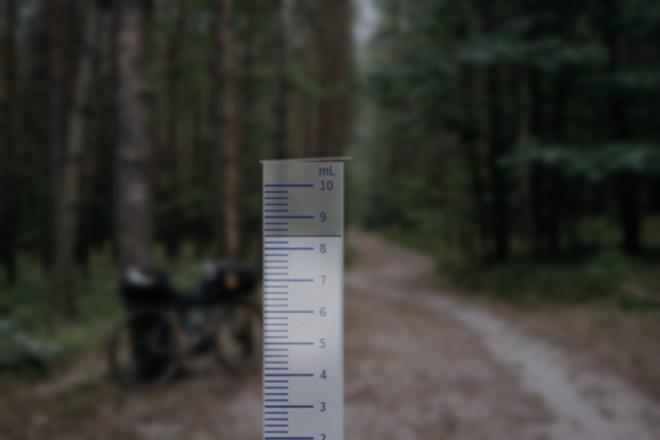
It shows value=8.4 unit=mL
